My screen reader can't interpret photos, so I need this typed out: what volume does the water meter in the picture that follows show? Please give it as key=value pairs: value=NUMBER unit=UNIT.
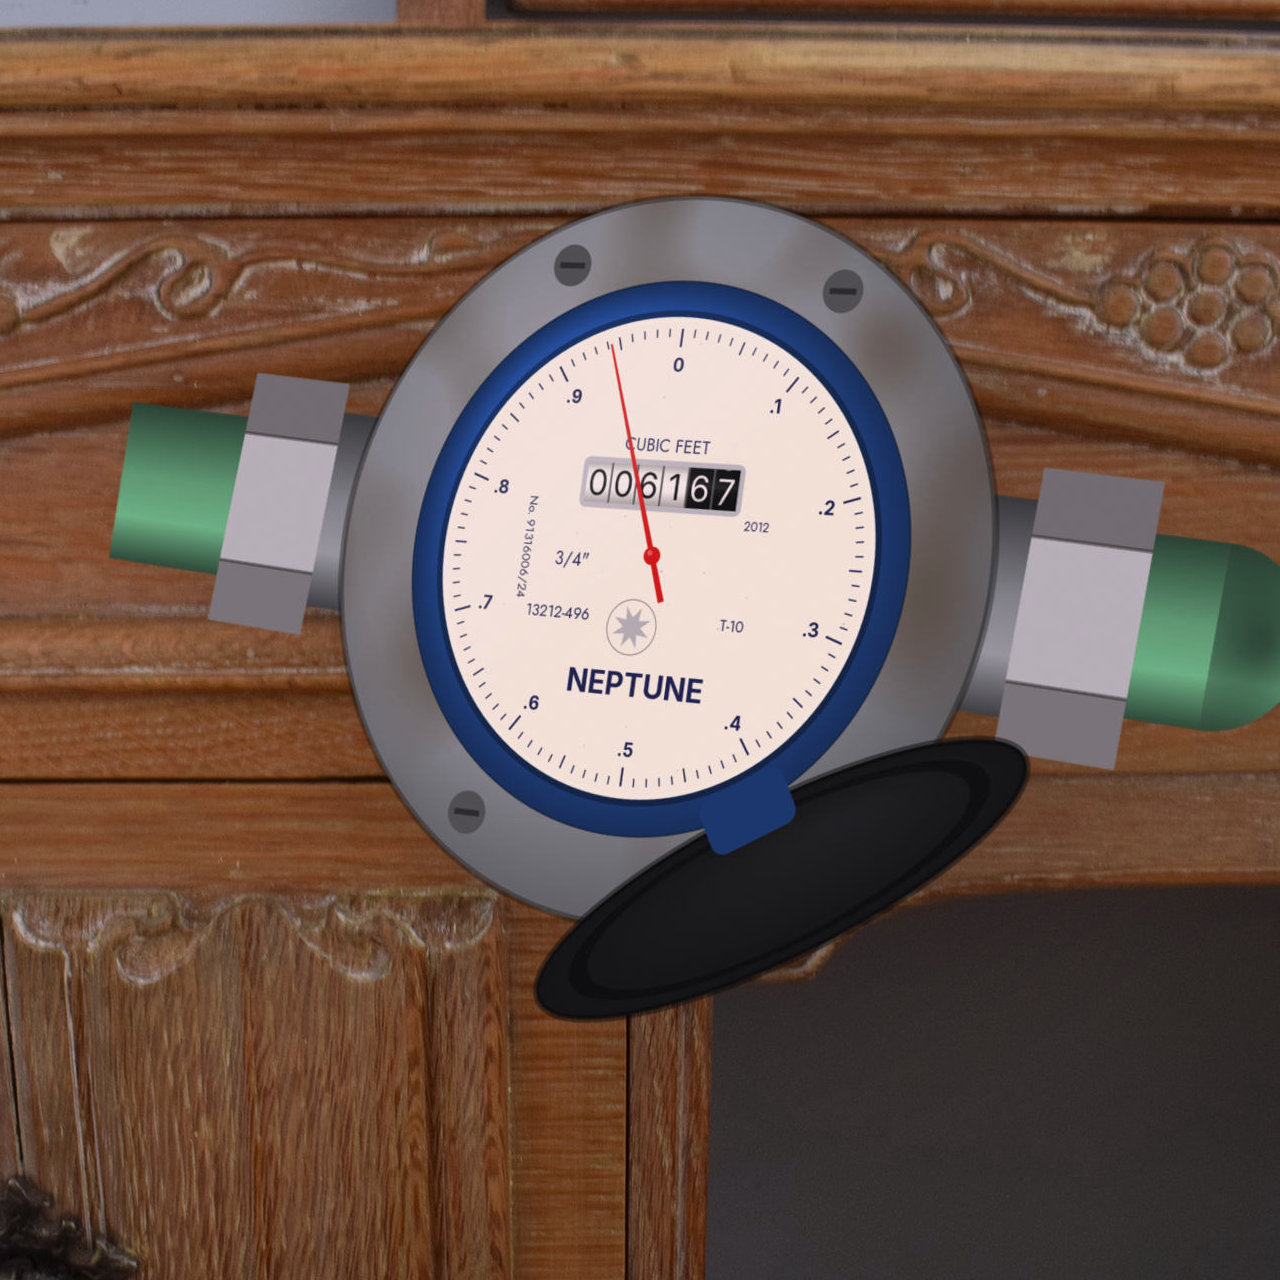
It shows value=6166.94 unit=ft³
